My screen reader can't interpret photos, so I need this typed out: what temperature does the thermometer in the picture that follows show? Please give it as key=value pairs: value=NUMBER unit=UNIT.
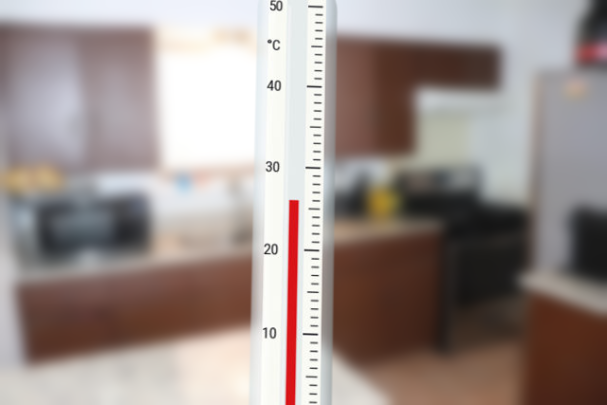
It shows value=26 unit=°C
